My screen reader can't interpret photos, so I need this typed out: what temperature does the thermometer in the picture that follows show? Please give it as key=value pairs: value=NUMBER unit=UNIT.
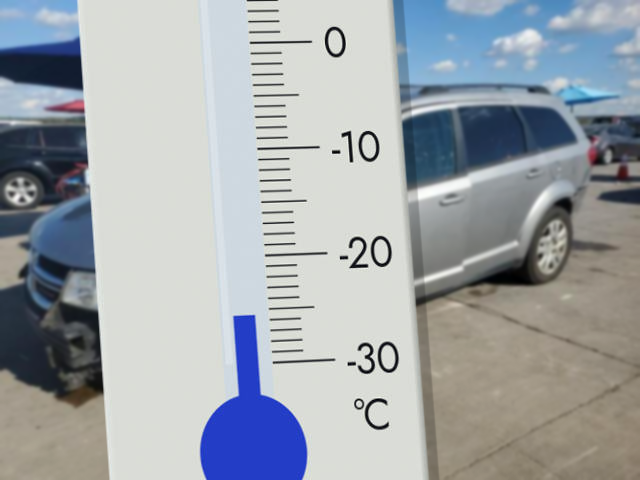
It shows value=-25.5 unit=°C
